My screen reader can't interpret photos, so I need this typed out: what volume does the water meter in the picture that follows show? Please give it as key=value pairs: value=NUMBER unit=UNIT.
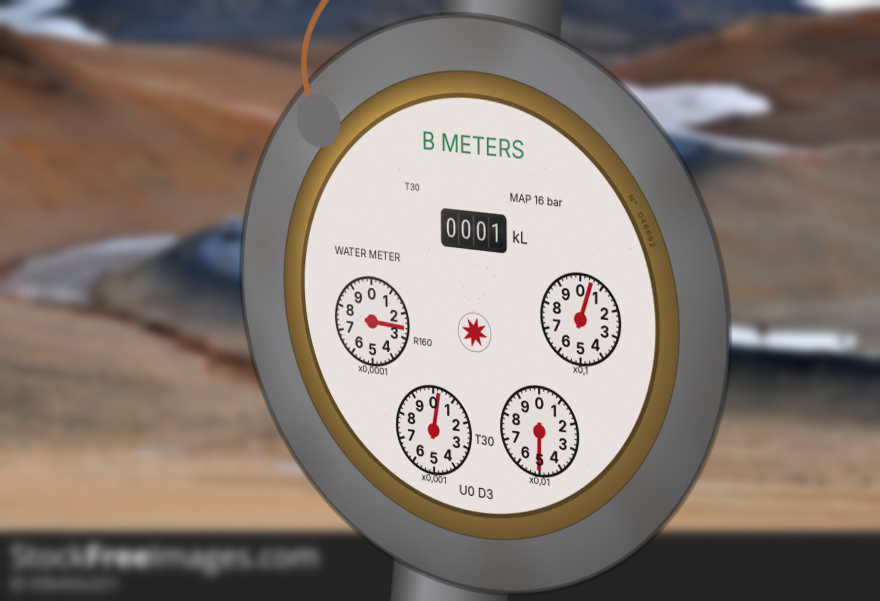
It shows value=1.0502 unit=kL
